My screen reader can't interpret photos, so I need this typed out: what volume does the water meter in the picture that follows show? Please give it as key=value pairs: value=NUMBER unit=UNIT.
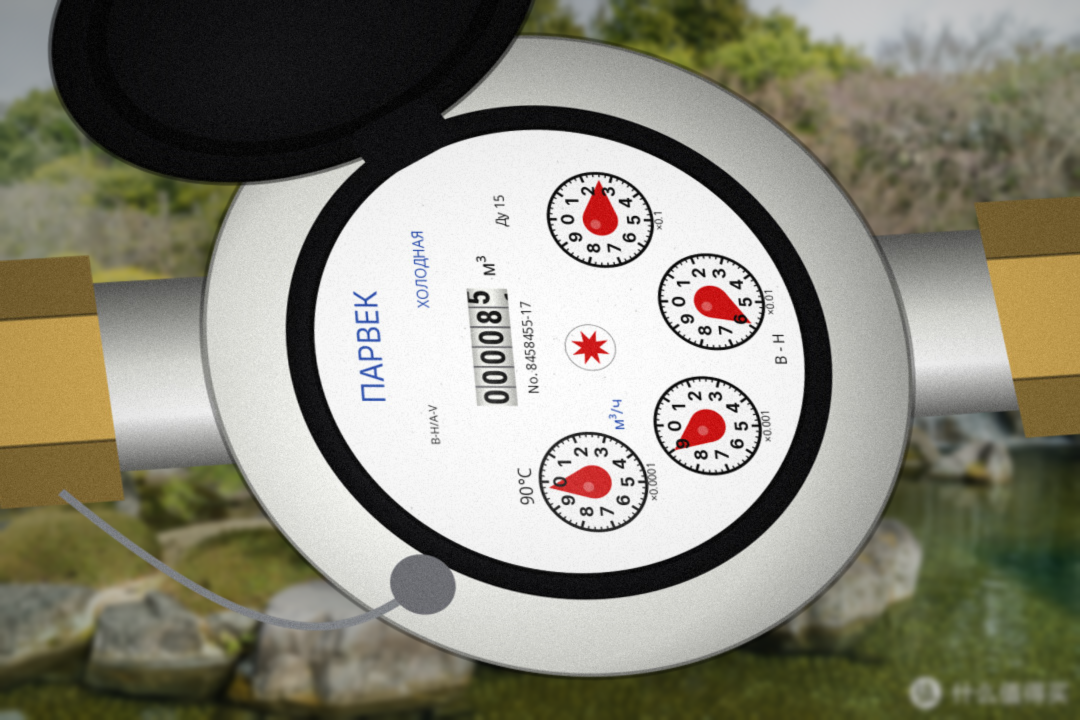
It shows value=85.2589 unit=m³
